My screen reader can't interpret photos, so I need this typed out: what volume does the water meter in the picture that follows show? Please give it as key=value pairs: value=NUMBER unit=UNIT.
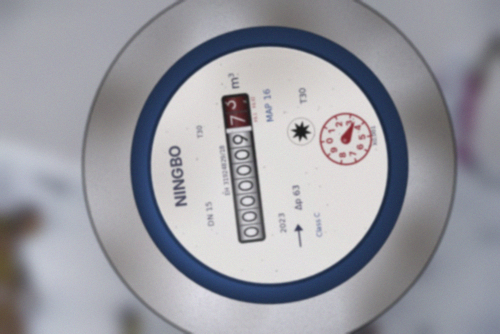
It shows value=9.733 unit=m³
